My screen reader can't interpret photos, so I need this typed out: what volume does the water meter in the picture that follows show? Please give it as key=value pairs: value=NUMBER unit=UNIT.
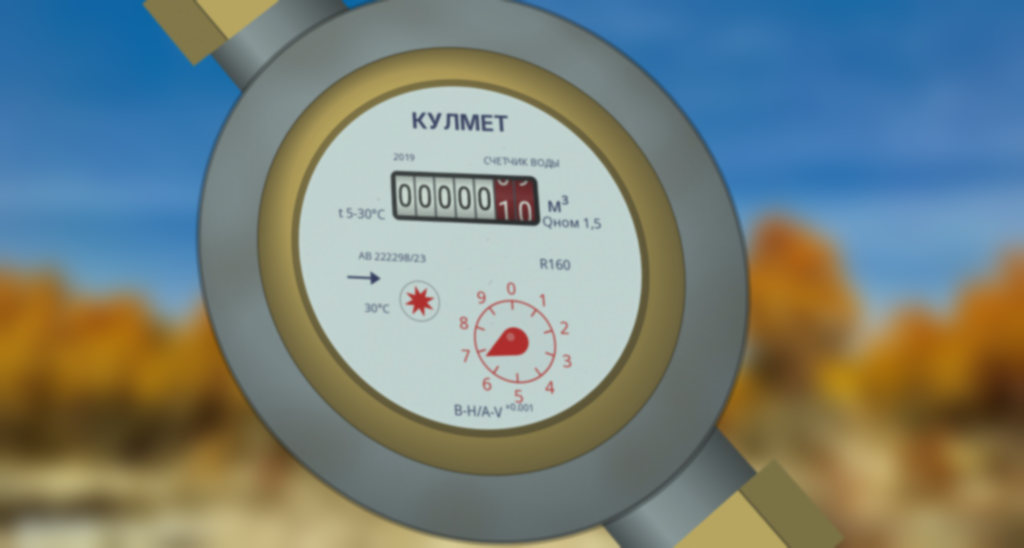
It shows value=0.096 unit=m³
